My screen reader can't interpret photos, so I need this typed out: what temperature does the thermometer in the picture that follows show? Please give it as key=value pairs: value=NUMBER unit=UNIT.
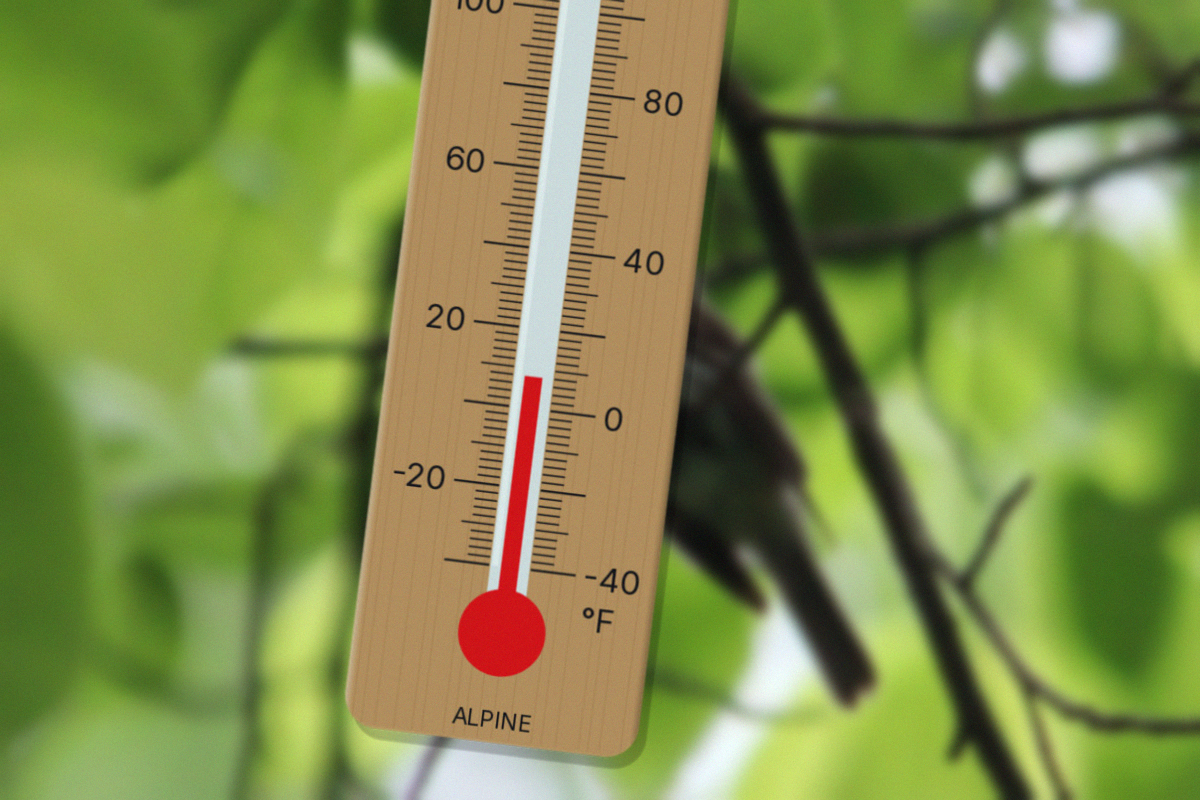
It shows value=8 unit=°F
